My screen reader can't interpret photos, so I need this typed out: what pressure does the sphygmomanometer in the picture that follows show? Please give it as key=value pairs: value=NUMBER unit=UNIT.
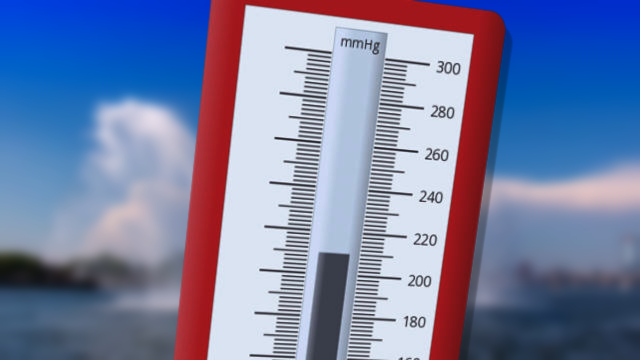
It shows value=210 unit=mmHg
